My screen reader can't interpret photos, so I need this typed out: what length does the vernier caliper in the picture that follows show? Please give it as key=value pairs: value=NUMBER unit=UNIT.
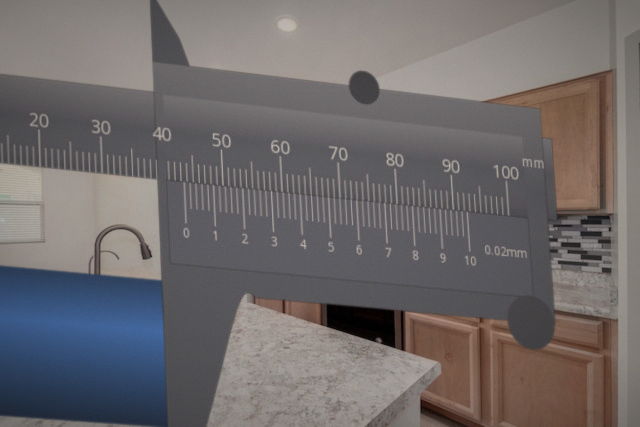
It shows value=43.5 unit=mm
